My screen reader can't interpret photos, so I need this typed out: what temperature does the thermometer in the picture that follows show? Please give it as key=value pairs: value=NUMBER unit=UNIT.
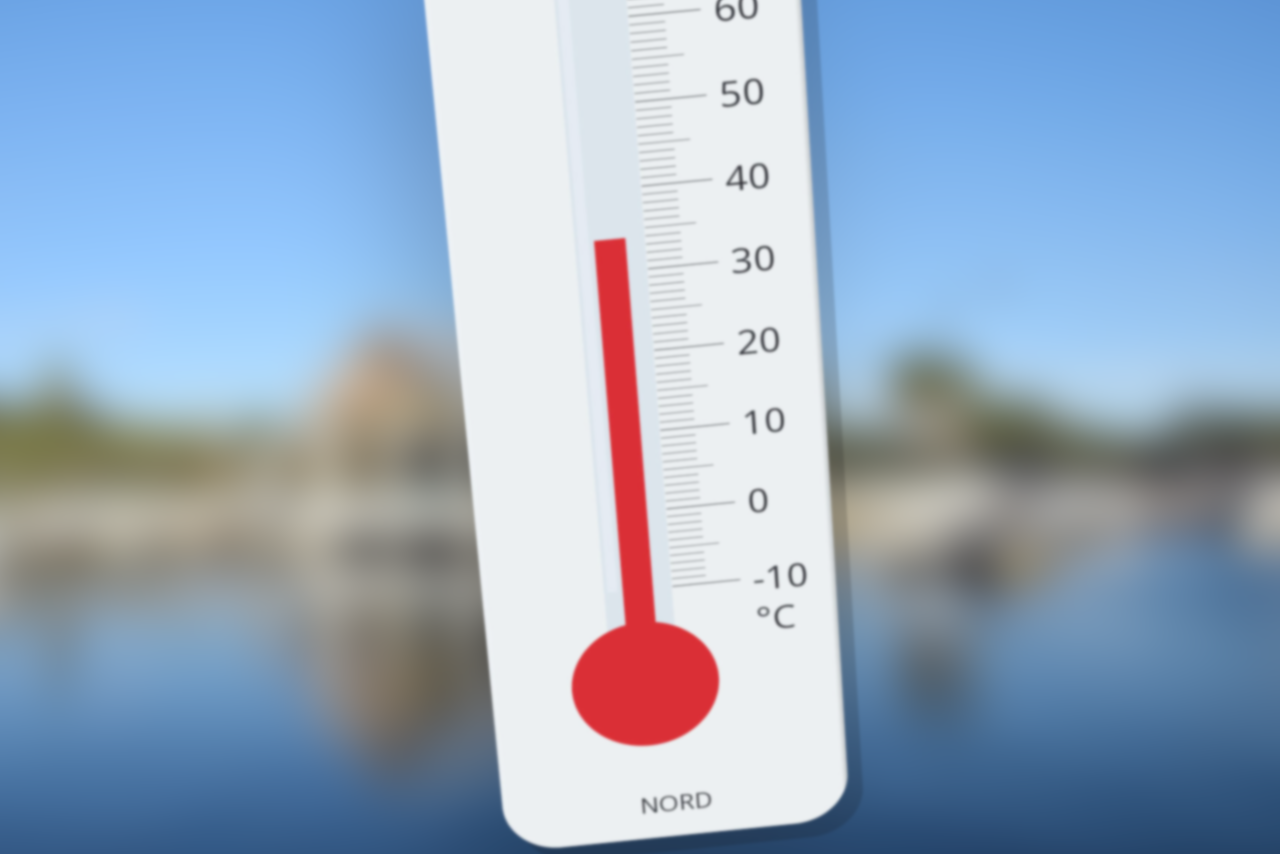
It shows value=34 unit=°C
